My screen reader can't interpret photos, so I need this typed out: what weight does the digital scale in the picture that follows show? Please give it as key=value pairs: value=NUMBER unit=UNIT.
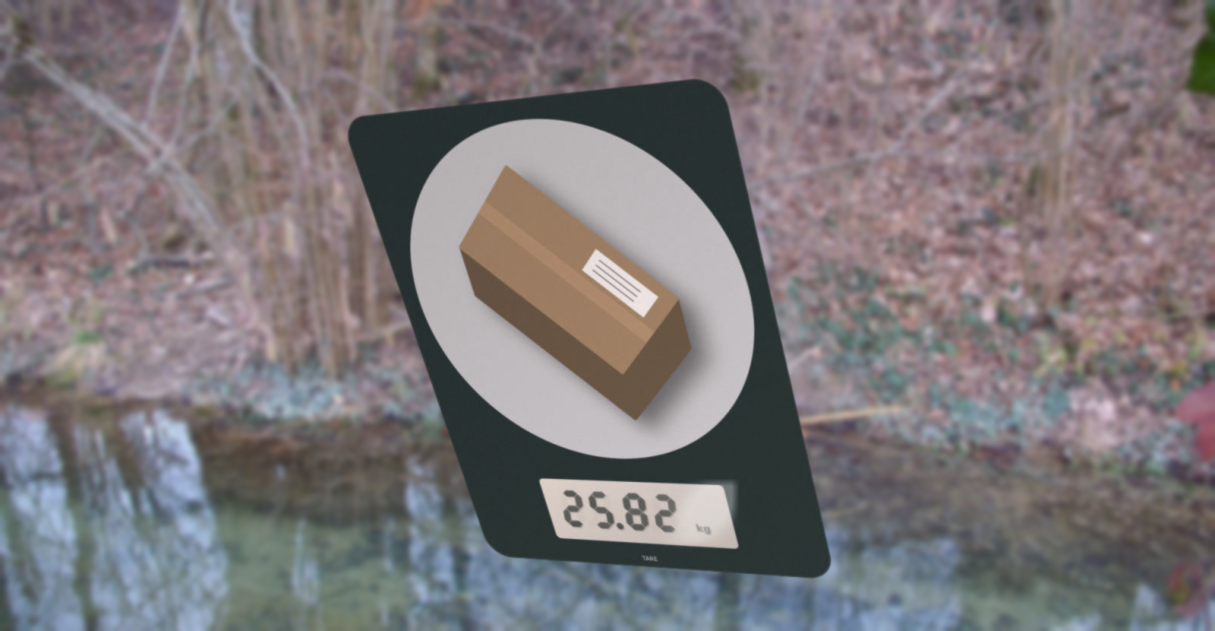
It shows value=25.82 unit=kg
